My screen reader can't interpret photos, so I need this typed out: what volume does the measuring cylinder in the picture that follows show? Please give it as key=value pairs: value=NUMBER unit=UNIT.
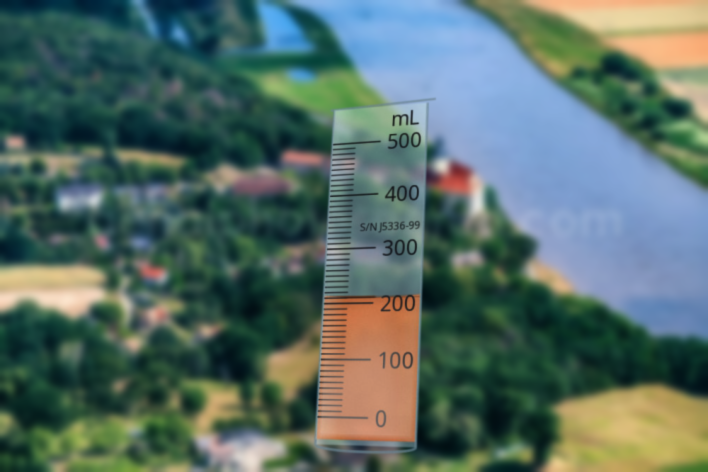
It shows value=210 unit=mL
